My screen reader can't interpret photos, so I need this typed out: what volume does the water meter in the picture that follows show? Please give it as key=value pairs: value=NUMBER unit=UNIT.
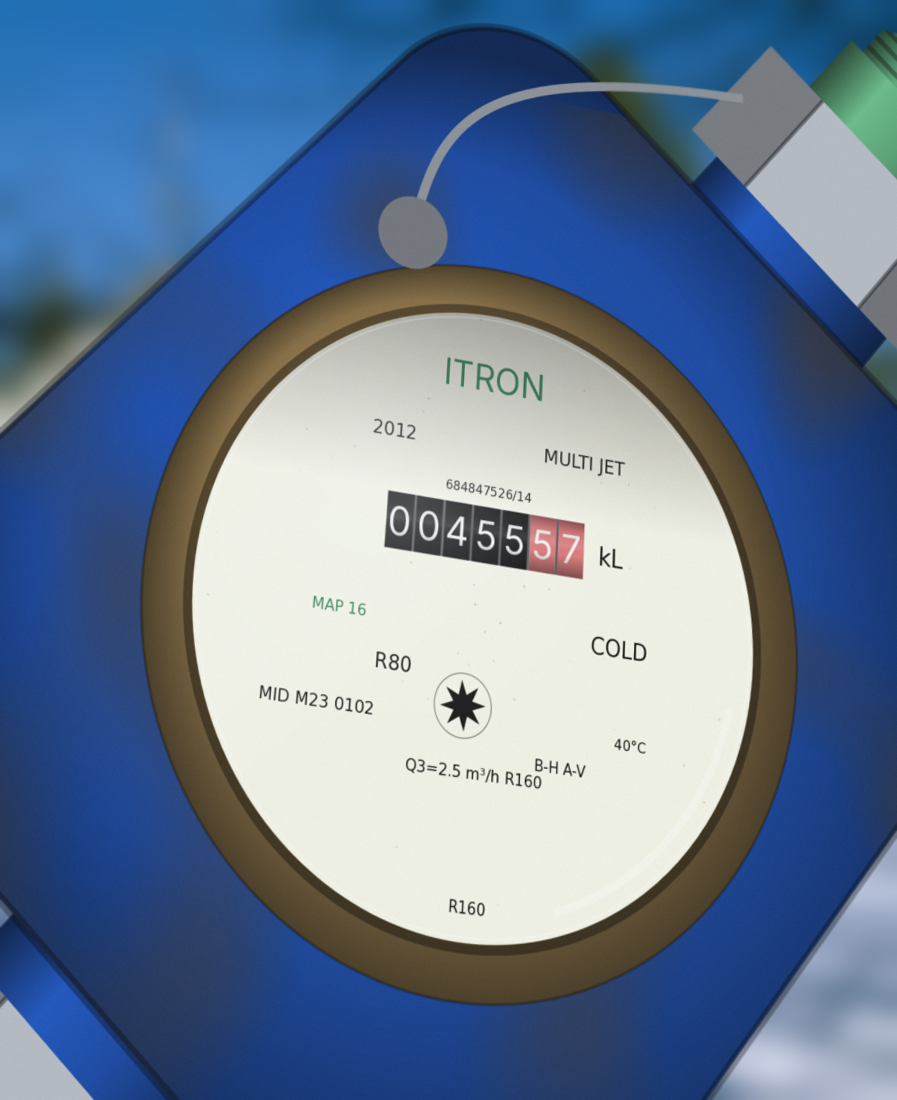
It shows value=455.57 unit=kL
